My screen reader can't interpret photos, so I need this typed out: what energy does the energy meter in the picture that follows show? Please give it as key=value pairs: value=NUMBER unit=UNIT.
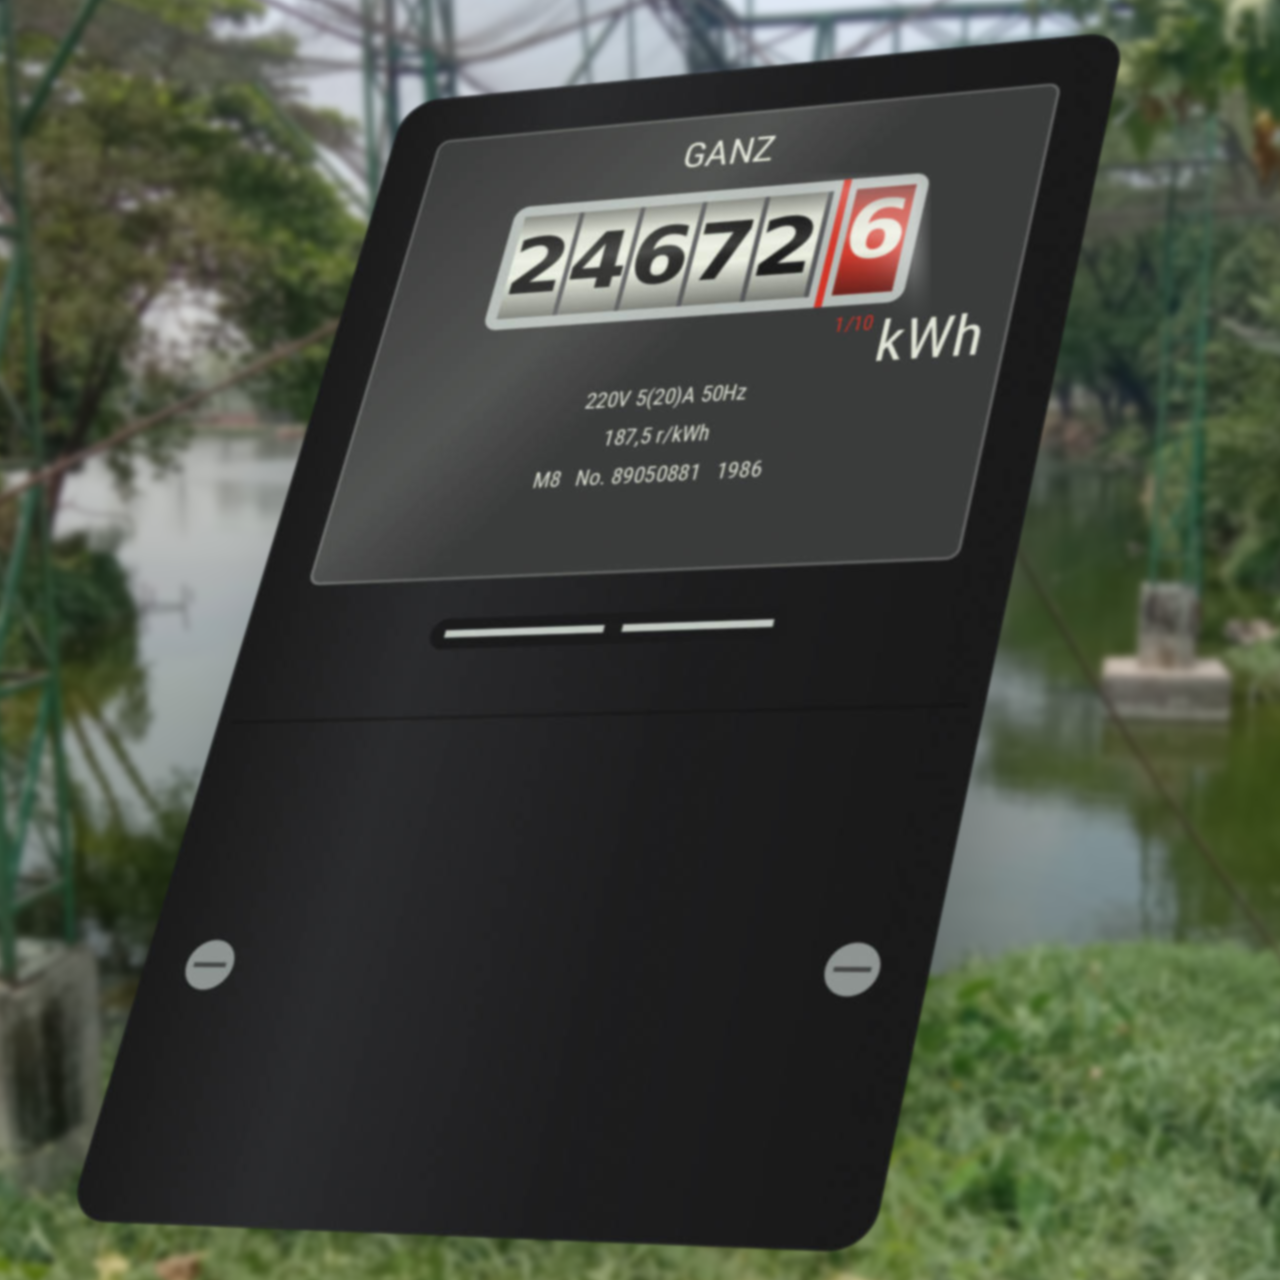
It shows value=24672.6 unit=kWh
